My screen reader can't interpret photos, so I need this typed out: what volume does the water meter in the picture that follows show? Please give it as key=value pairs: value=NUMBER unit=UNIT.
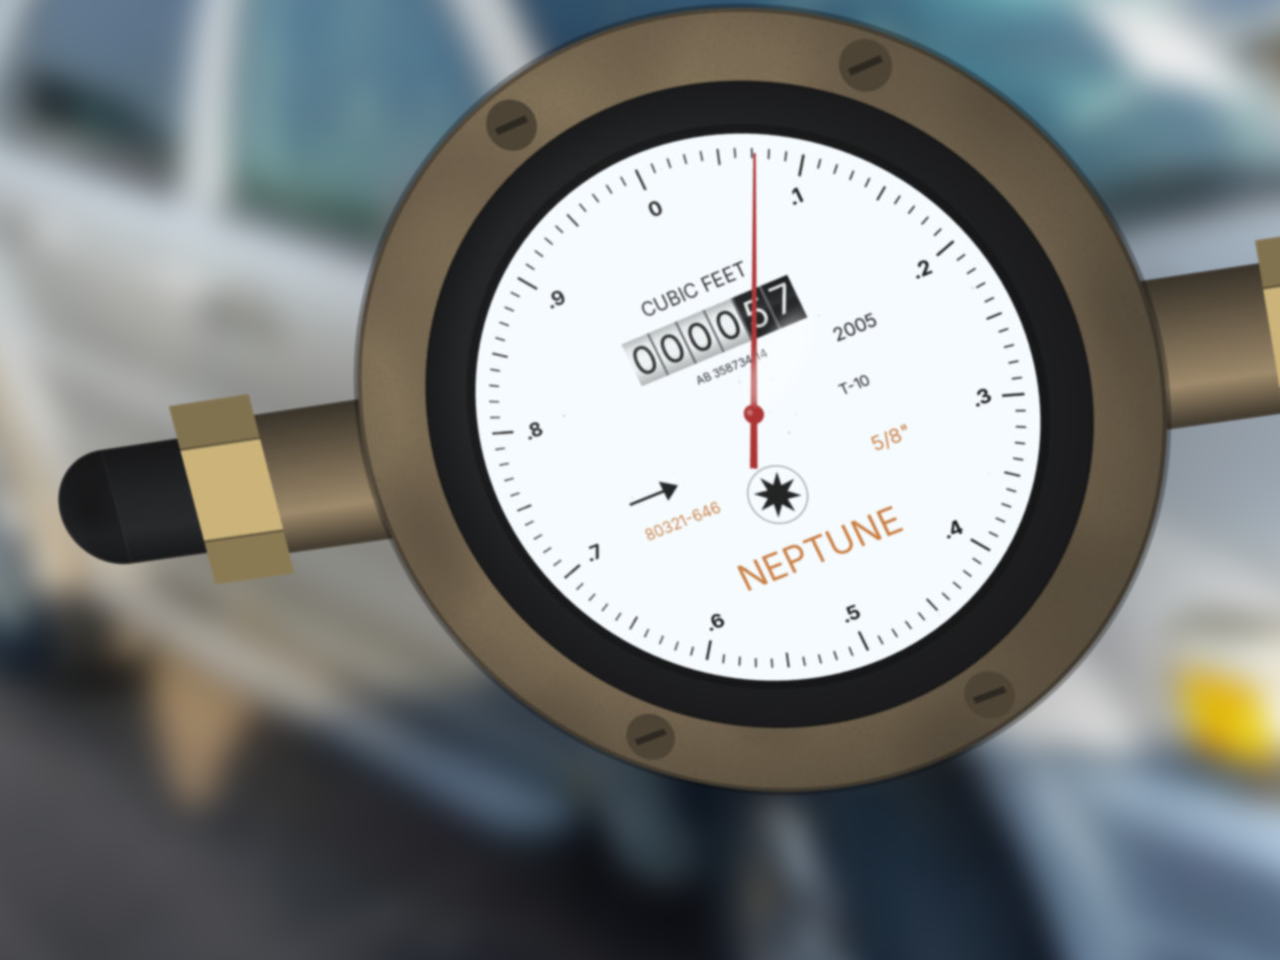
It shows value=57.07 unit=ft³
